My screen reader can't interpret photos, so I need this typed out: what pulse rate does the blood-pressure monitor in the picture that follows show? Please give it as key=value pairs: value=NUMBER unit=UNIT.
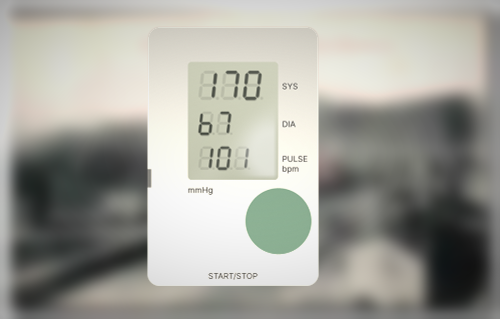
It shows value=101 unit=bpm
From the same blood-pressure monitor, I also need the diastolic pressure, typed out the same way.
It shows value=67 unit=mmHg
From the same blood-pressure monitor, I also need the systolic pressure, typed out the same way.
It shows value=170 unit=mmHg
